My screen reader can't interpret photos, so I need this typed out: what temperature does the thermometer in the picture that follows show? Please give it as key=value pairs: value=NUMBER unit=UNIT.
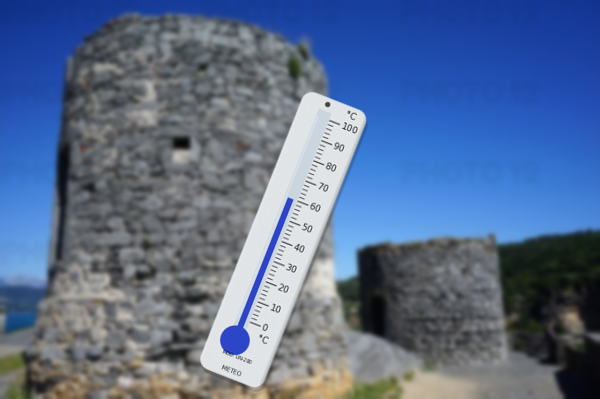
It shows value=60 unit=°C
